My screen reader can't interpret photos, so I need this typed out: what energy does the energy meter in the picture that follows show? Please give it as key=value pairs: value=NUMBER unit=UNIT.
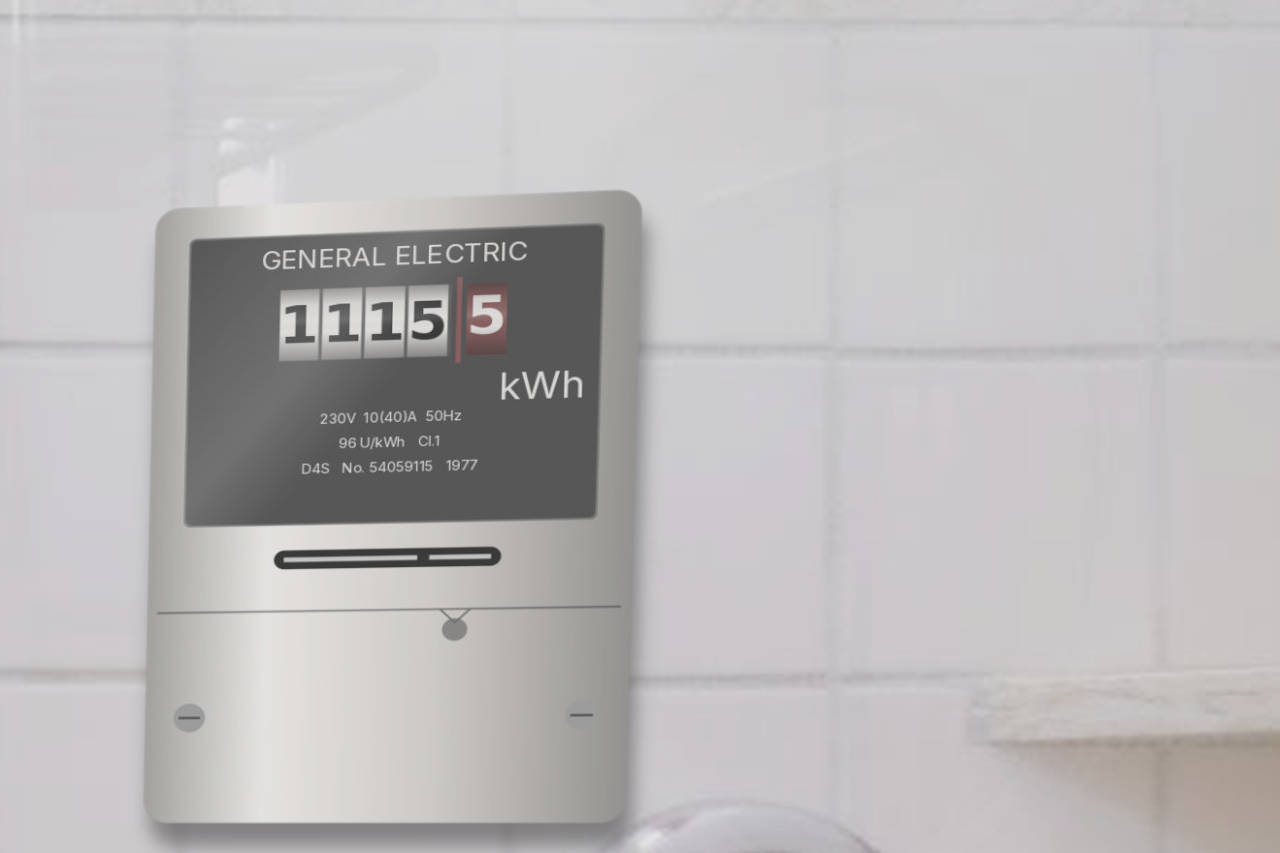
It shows value=1115.5 unit=kWh
